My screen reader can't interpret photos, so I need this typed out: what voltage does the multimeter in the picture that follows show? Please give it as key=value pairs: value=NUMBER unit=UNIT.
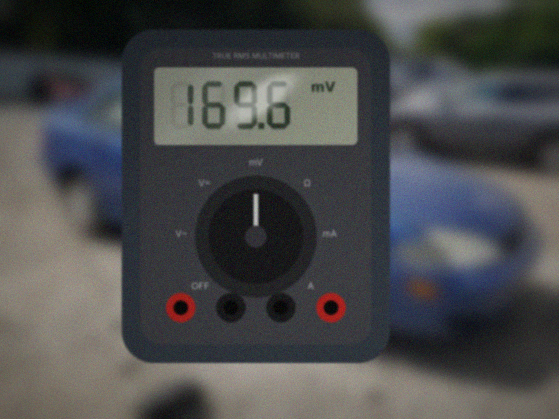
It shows value=169.6 unit=mV
